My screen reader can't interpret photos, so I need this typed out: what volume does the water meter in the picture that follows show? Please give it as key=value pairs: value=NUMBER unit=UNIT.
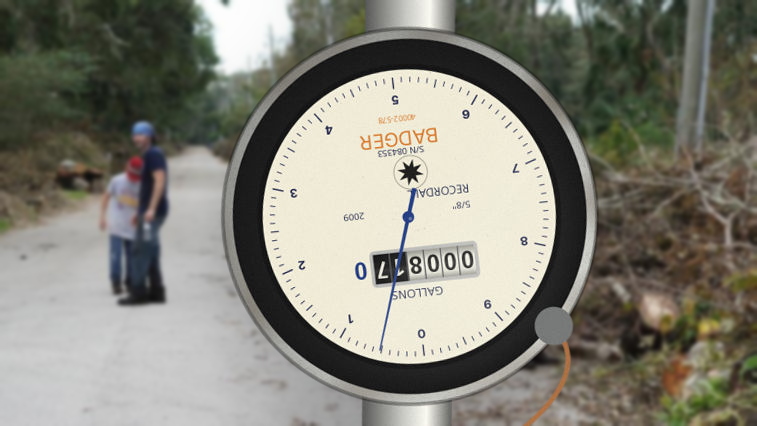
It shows value=8170.5 unit=gal
